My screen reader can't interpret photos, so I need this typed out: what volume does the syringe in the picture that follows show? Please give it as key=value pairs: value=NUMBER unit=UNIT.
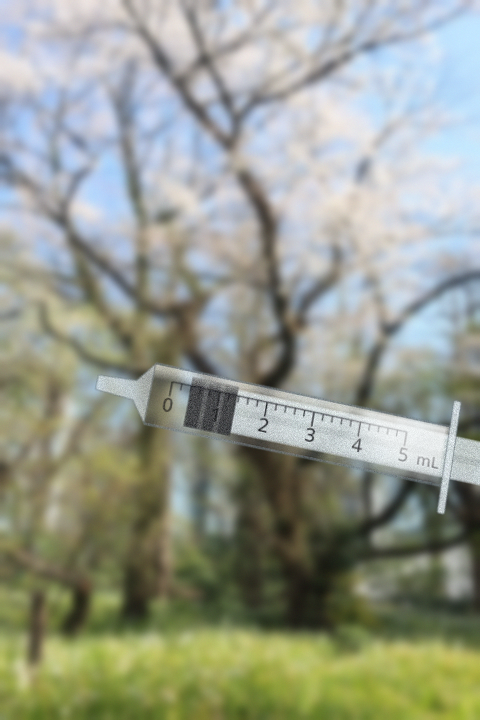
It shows value=0.4 unit=mL
